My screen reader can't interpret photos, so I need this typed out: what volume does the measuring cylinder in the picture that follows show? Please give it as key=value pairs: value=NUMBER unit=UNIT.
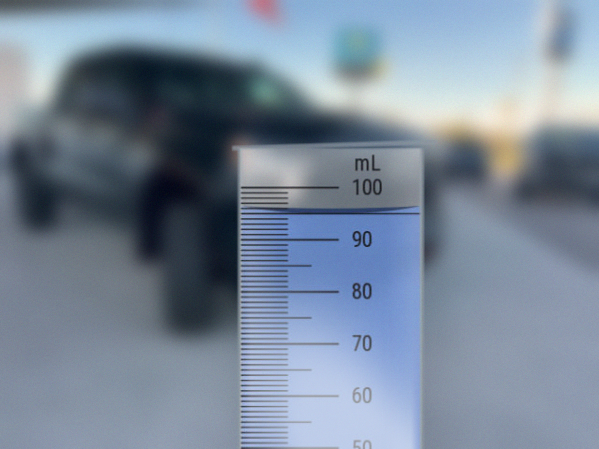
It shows value=95 unit=mL
